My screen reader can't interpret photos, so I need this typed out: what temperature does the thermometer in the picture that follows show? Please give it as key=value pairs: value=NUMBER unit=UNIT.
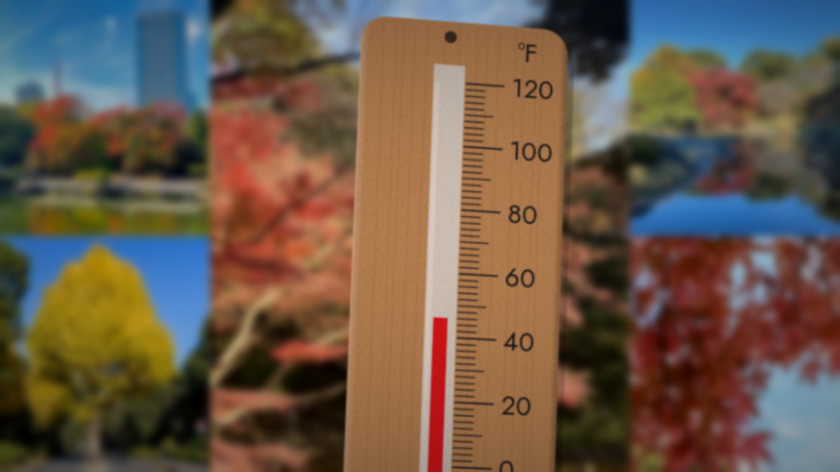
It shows value=46 unit=°F
